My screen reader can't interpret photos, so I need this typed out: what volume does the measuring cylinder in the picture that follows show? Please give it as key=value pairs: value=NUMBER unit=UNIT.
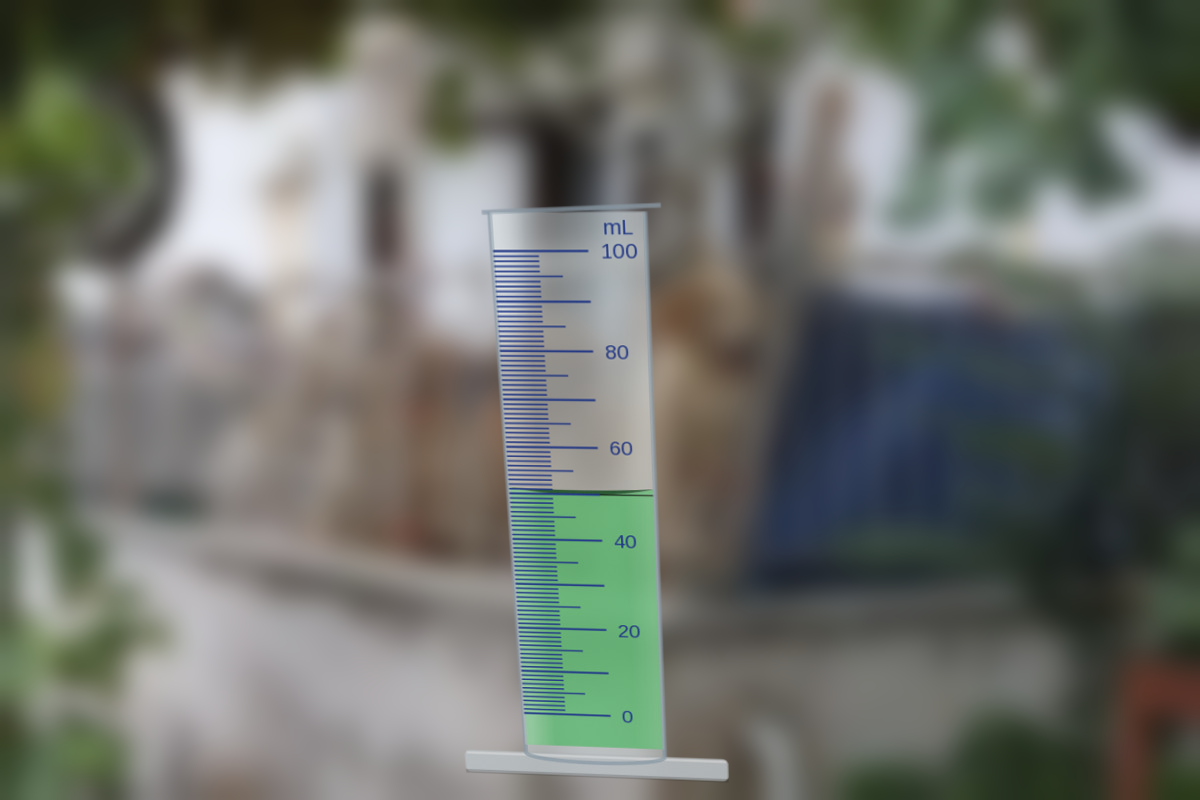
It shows value=50 unit=mL
